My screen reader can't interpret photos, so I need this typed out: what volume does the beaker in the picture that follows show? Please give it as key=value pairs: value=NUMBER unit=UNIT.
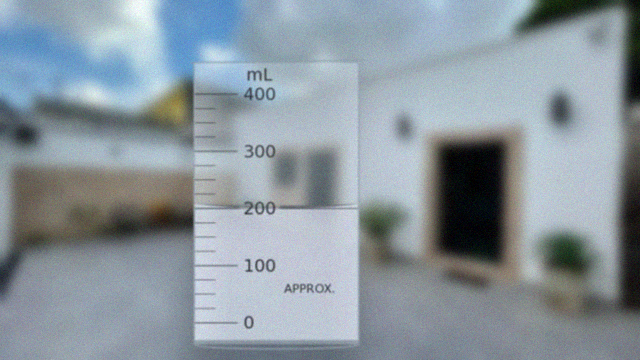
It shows value=200 unit=mL
